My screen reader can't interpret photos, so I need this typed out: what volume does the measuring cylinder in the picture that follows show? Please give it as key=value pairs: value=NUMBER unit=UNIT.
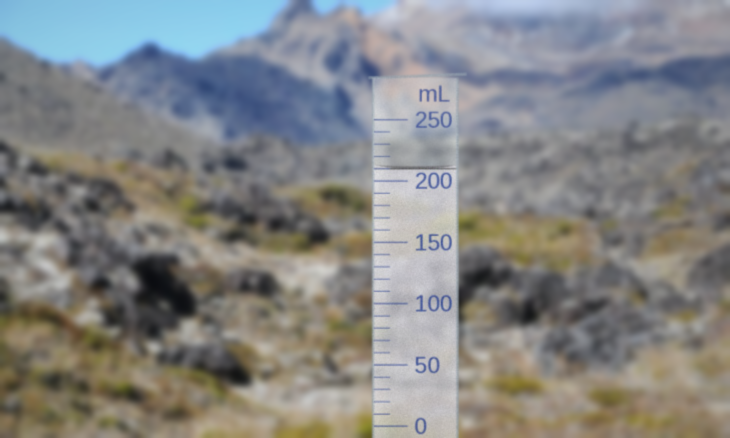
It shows value=210 unit=mL
